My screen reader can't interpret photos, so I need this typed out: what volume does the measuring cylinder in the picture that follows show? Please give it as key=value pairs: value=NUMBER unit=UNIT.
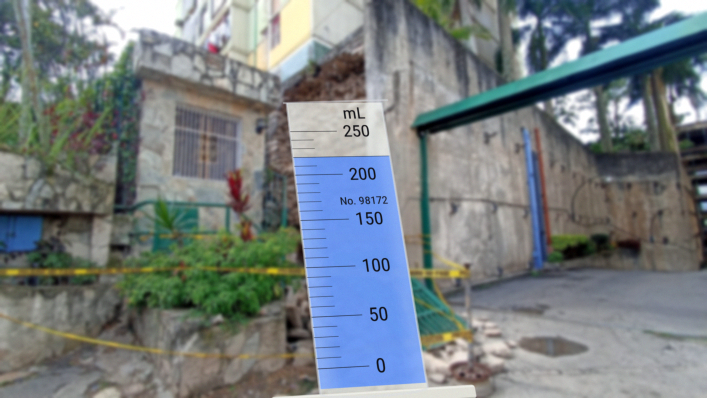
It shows value=220 unit=mL
